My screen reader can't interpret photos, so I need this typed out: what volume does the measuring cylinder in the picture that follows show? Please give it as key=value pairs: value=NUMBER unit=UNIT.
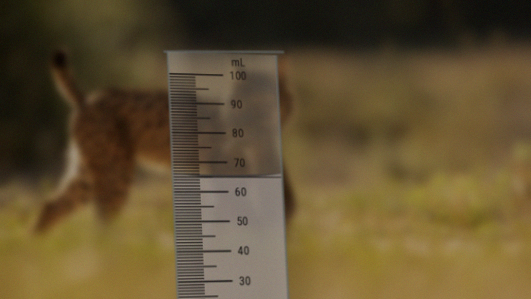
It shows value=65 unit=mL
